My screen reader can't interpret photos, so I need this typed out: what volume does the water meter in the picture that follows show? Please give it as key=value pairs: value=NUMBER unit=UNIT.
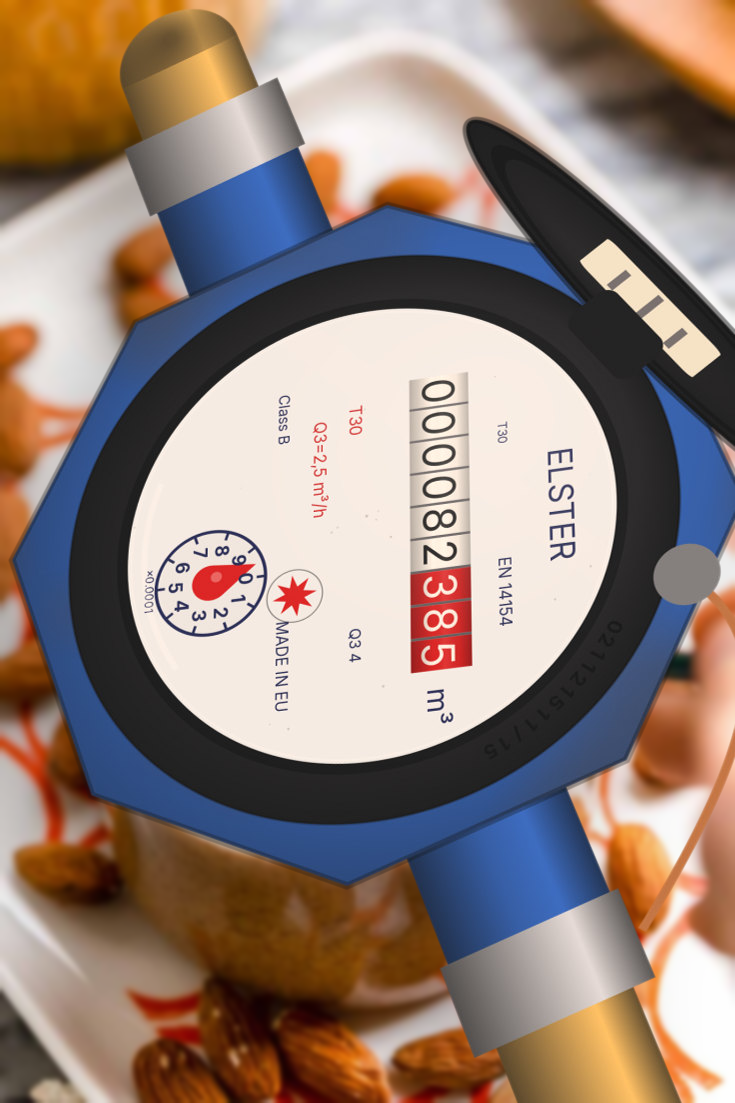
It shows value=82.3849 unit=m³
